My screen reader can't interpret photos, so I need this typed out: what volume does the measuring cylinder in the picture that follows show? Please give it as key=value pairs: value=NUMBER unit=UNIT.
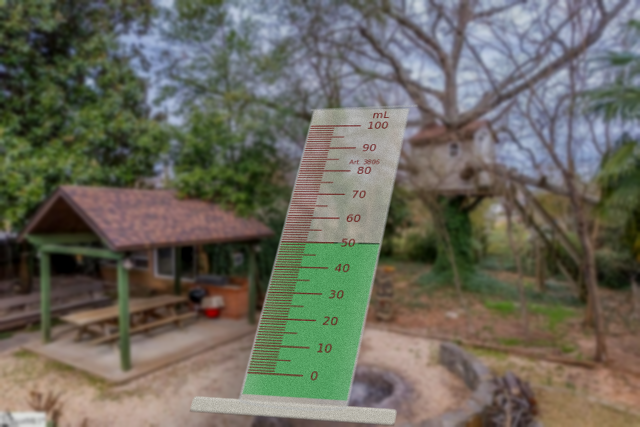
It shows value=50 unit=mL
